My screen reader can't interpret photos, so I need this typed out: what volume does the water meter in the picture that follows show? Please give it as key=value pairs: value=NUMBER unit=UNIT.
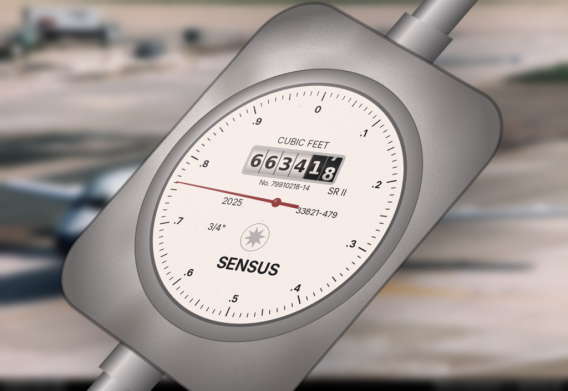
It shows value=663417.76 unit=ft³
